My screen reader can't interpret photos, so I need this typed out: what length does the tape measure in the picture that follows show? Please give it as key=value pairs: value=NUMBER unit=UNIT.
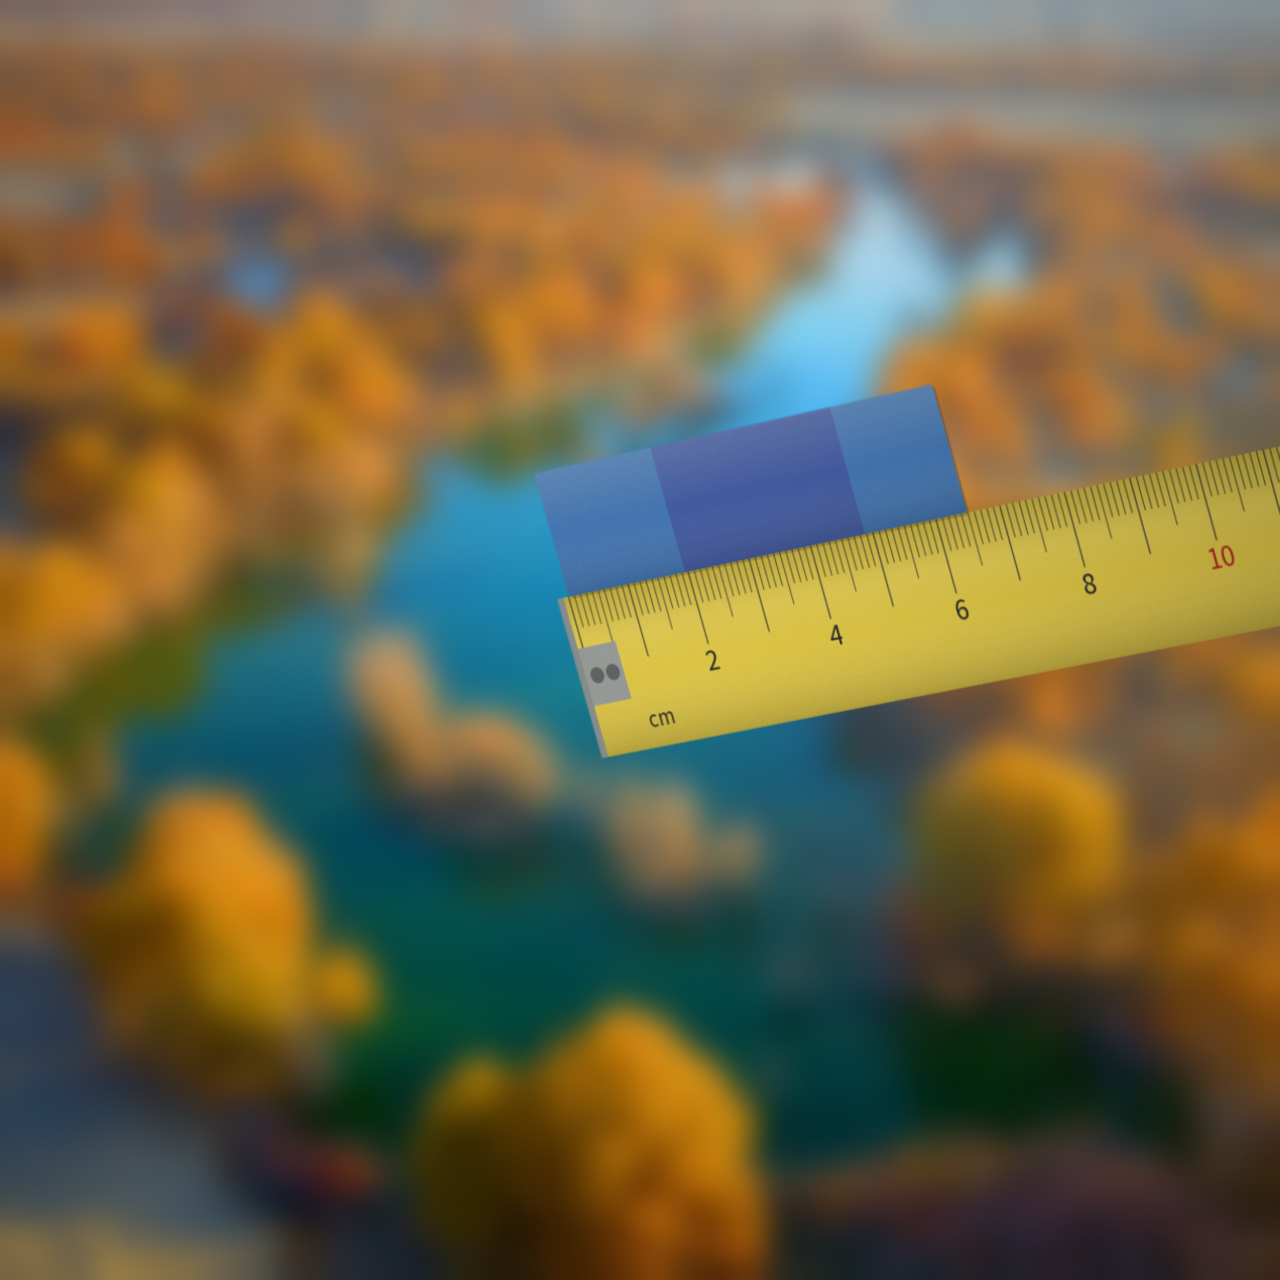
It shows value=6.5 unit=cm
